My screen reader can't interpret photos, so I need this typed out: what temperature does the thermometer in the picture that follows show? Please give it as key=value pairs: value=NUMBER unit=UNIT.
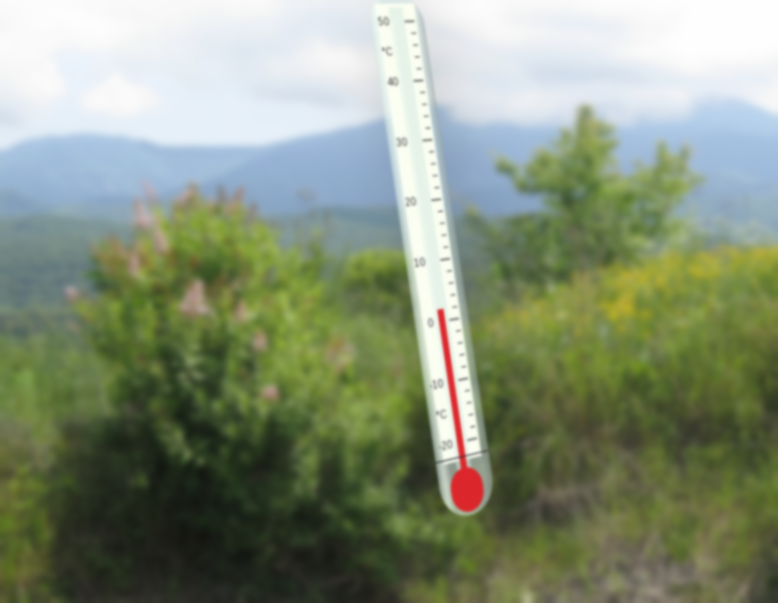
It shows value=2 unit=°C
